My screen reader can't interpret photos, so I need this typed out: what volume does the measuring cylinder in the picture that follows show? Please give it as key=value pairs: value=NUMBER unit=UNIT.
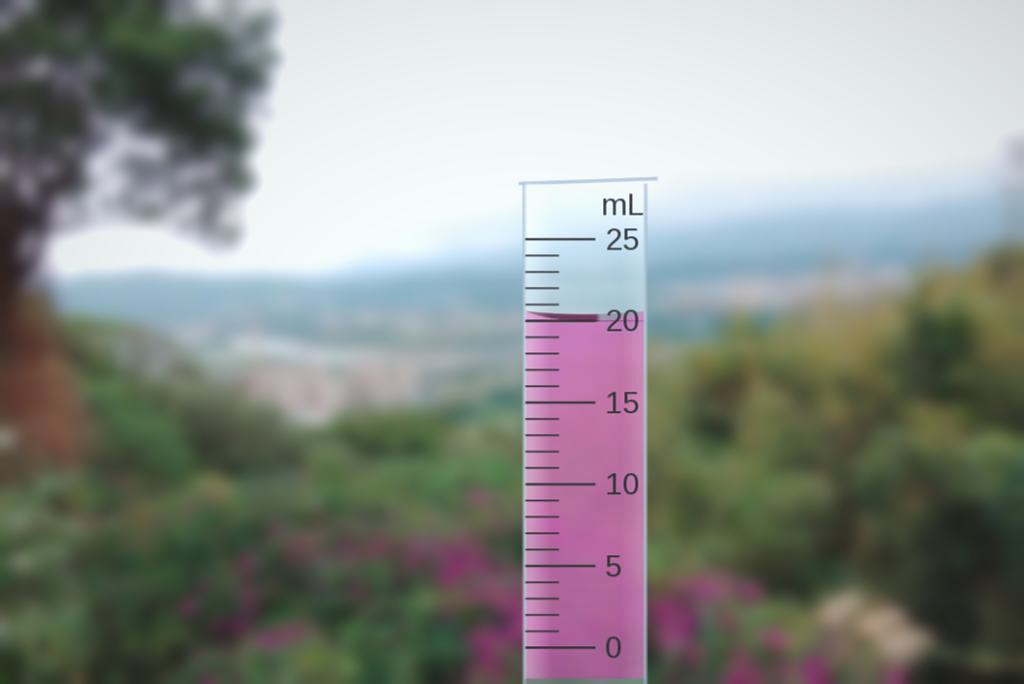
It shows value=20 unit=mL
